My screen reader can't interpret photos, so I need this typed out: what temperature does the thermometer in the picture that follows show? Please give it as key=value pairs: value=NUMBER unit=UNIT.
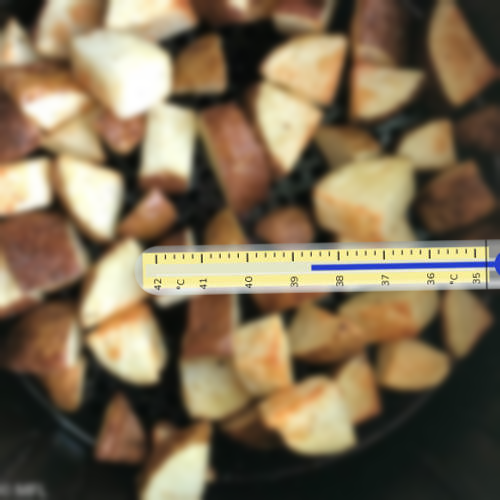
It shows value=38.6 unit=°C
